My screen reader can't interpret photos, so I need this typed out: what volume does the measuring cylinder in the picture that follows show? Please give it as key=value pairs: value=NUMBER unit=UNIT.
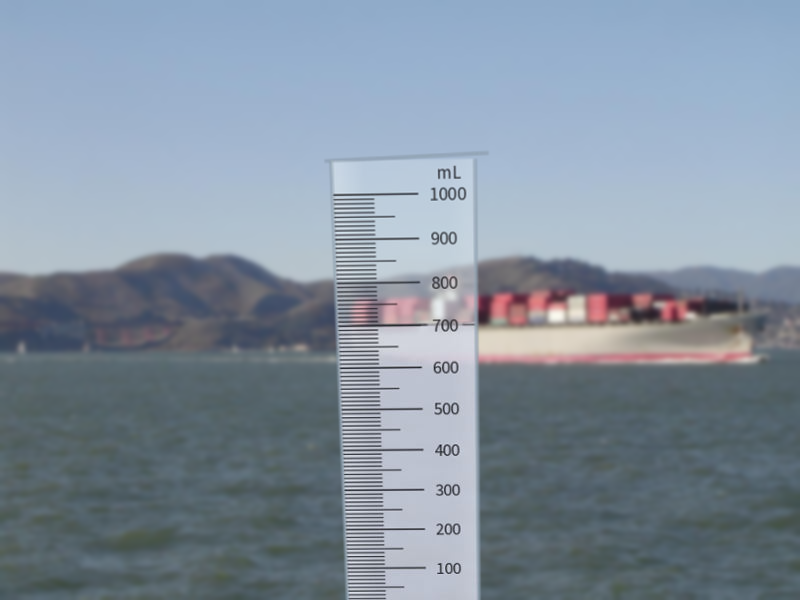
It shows value=700 unit=mL
